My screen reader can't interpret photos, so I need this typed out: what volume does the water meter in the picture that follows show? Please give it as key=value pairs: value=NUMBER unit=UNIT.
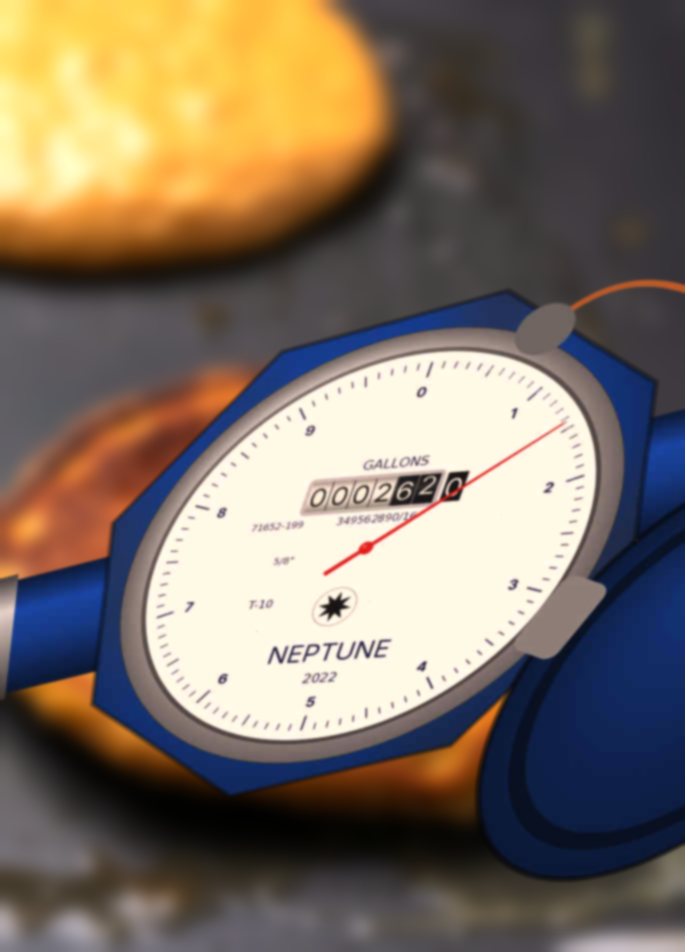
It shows value=2621.4 unit=gal
